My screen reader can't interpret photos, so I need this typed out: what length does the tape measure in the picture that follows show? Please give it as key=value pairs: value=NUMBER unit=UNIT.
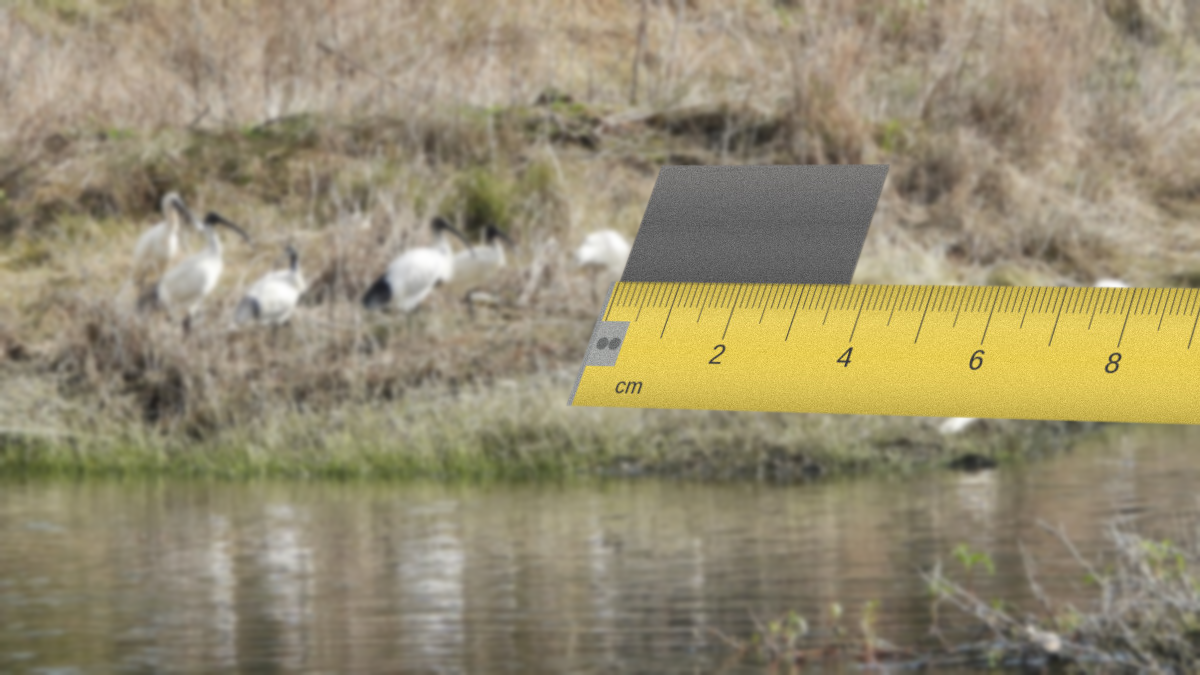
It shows value=3.7 unit=cm
